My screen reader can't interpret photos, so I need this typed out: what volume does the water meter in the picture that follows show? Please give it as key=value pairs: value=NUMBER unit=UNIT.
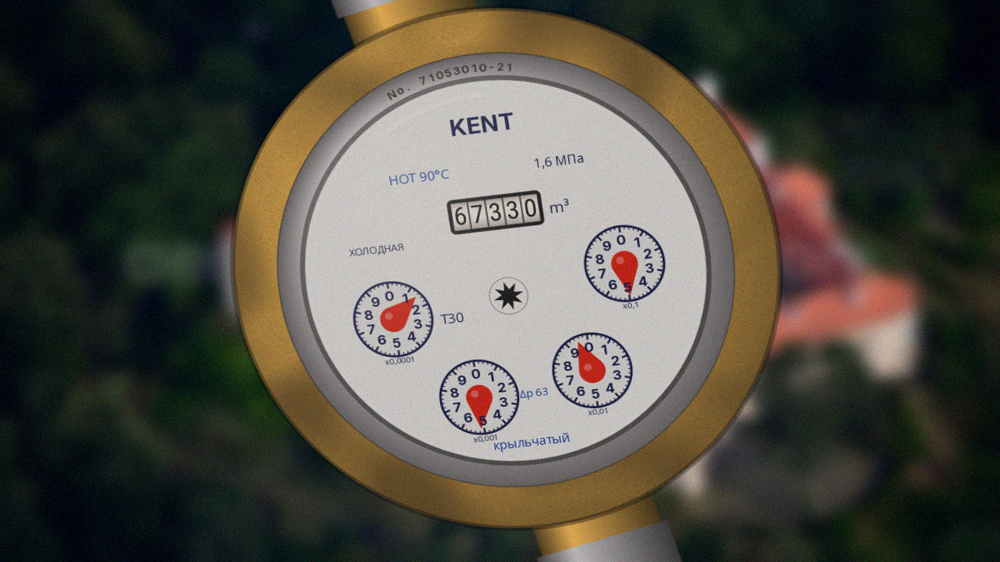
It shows value=67330.4951 unit=m³
